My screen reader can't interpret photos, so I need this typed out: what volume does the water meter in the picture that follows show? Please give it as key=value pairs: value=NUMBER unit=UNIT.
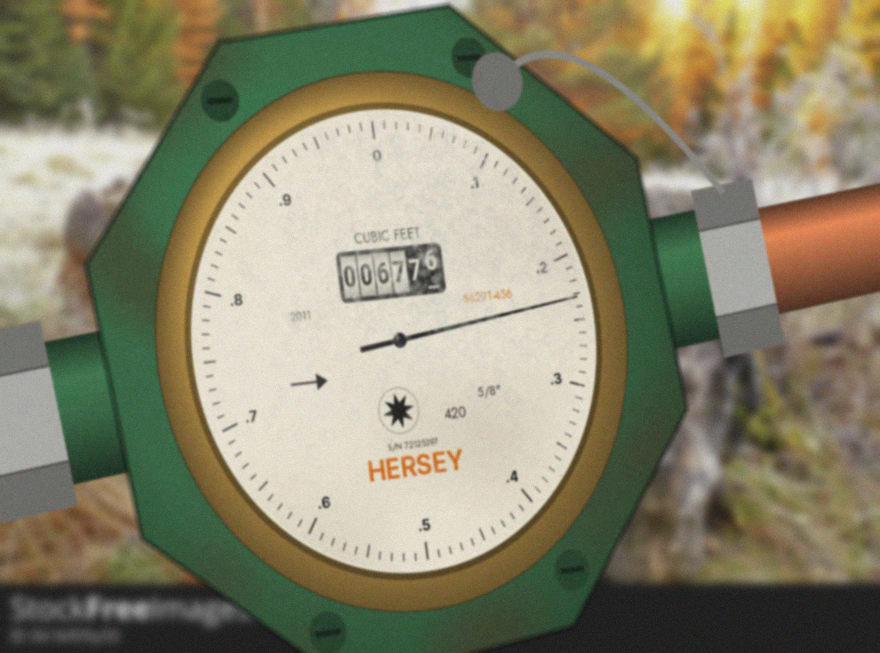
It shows value=6776.23 unit=ft³
